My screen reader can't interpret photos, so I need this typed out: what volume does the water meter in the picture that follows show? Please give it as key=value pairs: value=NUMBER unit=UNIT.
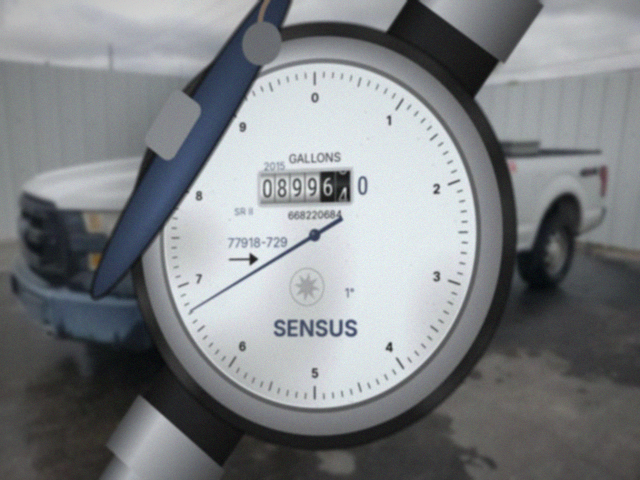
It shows value=899636.7 unit=gal
